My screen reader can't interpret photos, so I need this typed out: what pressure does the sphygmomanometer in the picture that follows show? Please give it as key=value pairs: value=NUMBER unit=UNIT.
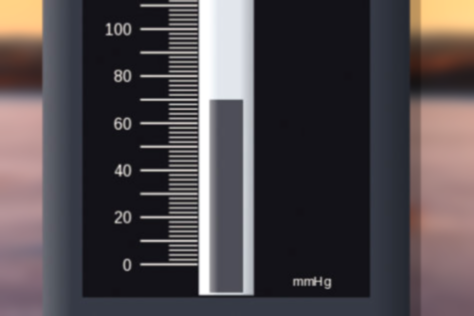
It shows value=70 unit=mmHg
